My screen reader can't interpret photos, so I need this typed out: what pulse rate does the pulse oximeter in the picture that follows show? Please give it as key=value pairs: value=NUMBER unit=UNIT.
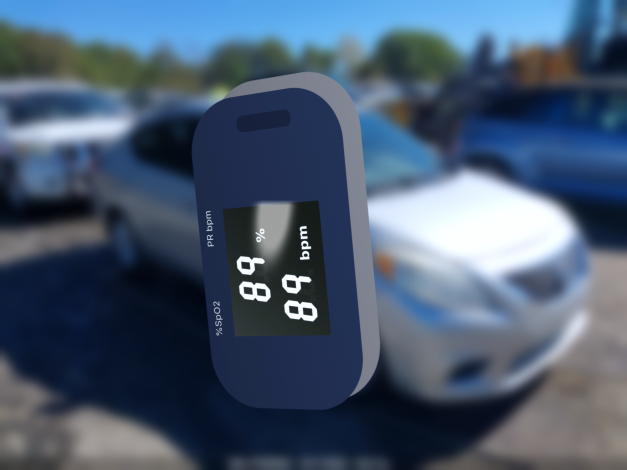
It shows value=89 unit=bpm
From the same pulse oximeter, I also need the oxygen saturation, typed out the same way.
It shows value=89 unit=%
